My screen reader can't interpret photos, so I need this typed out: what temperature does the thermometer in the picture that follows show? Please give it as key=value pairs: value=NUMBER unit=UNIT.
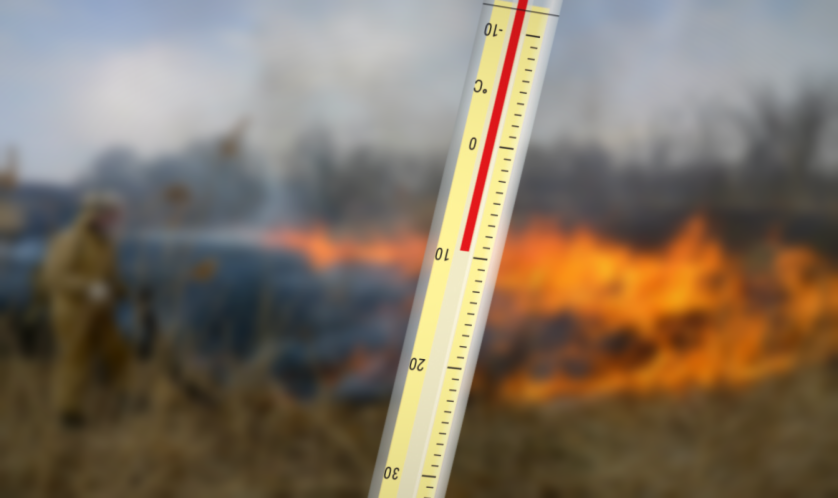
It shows value=9.5 unit=°C
